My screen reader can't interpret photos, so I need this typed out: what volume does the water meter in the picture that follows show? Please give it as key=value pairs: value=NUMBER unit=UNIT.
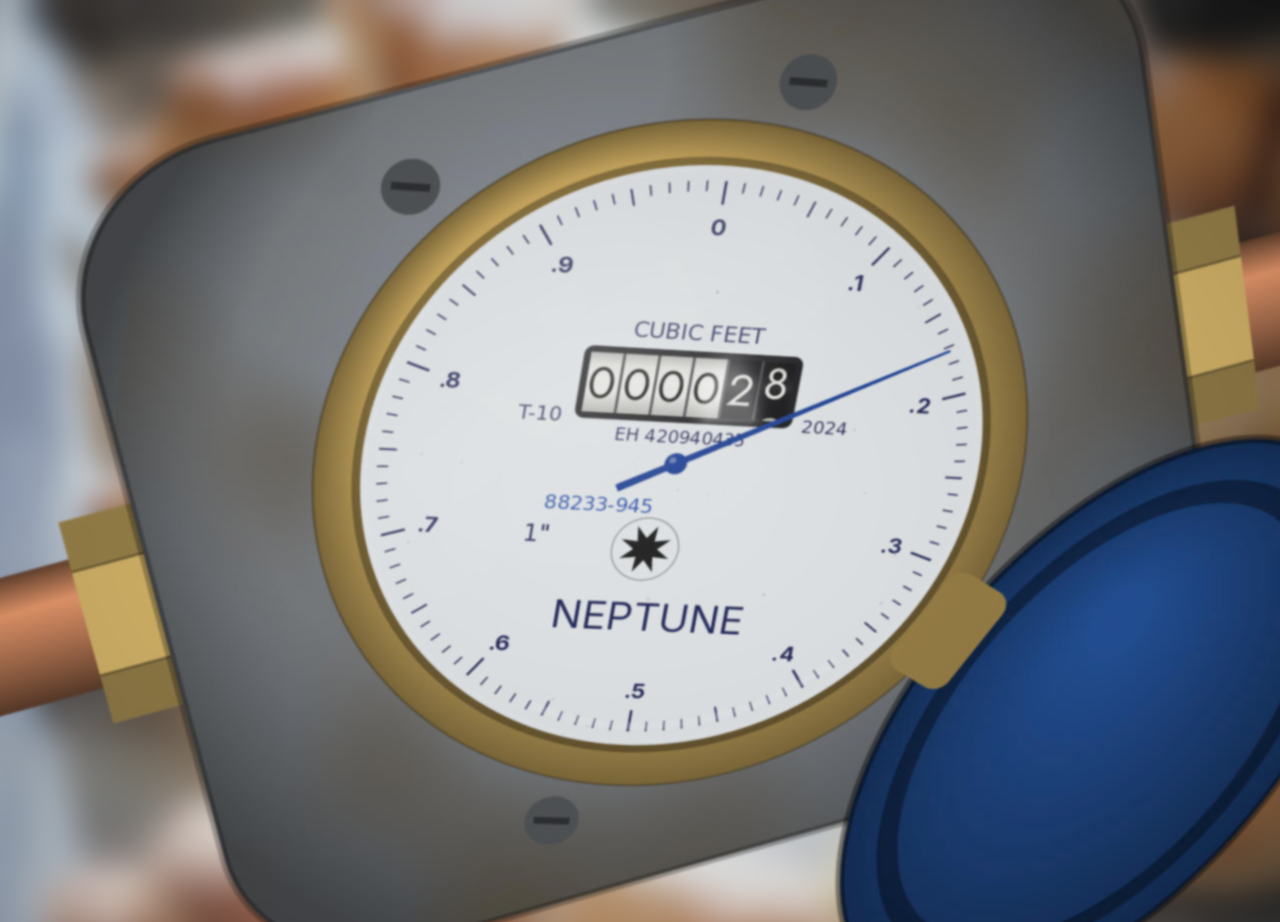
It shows value=28.17 unit=ft³
